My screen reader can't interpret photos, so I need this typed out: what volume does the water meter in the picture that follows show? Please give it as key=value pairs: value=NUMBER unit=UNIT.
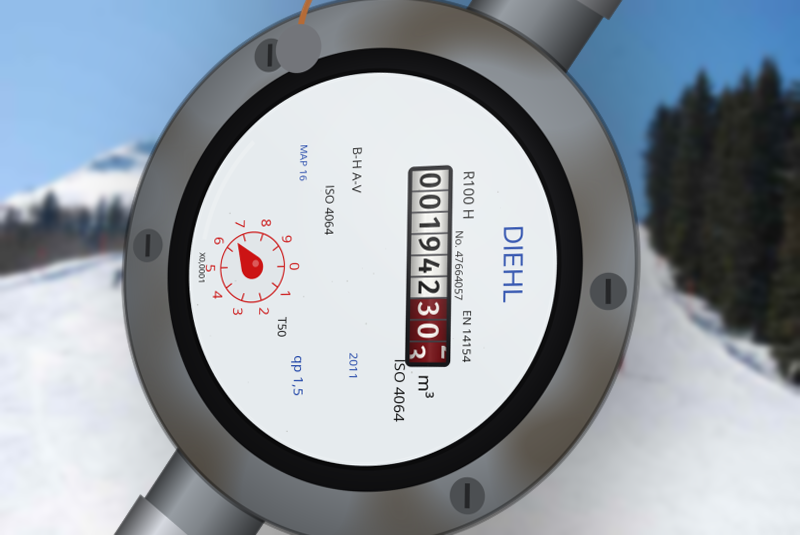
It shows value=1942.3026 unit=m³
